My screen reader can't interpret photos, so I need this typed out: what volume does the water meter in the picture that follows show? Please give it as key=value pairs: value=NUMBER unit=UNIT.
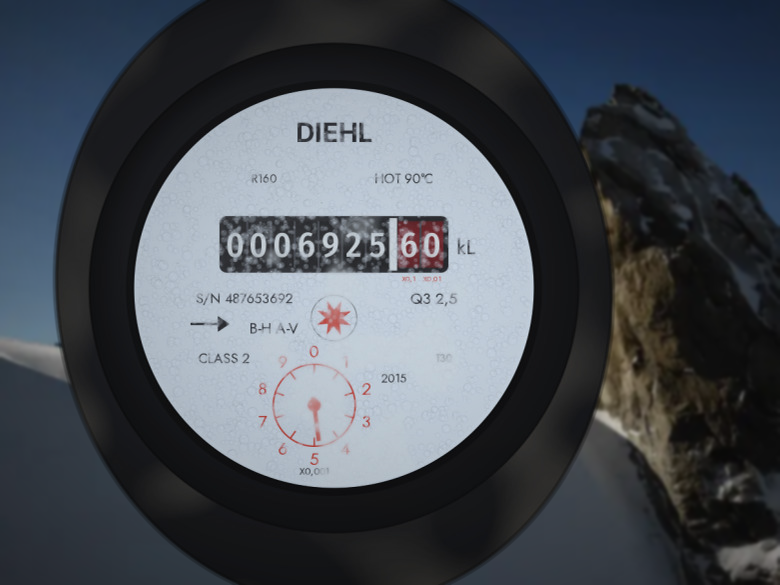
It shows value=6925.604 unit=kL
